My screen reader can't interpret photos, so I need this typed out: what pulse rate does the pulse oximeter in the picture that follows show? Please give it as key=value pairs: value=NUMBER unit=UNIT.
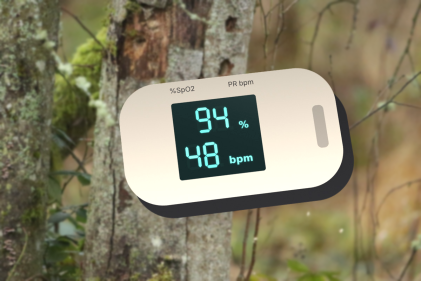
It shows value=48 unit=bpm
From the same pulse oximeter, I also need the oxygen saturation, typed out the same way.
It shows value=94 unit=%
